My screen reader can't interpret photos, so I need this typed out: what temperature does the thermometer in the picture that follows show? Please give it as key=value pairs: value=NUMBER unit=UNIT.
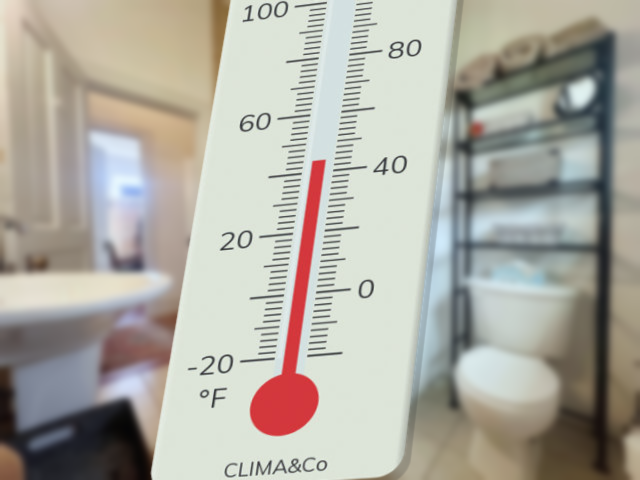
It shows value=44 unit=°F
